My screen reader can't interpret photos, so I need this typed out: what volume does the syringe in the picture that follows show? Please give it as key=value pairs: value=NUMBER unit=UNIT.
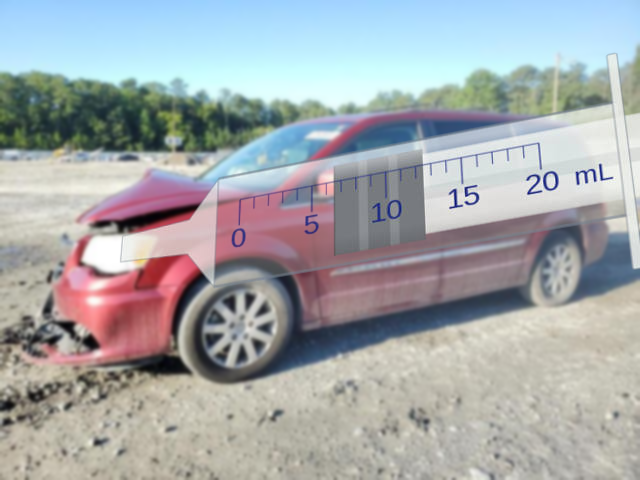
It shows value=6.5 unit=mL
